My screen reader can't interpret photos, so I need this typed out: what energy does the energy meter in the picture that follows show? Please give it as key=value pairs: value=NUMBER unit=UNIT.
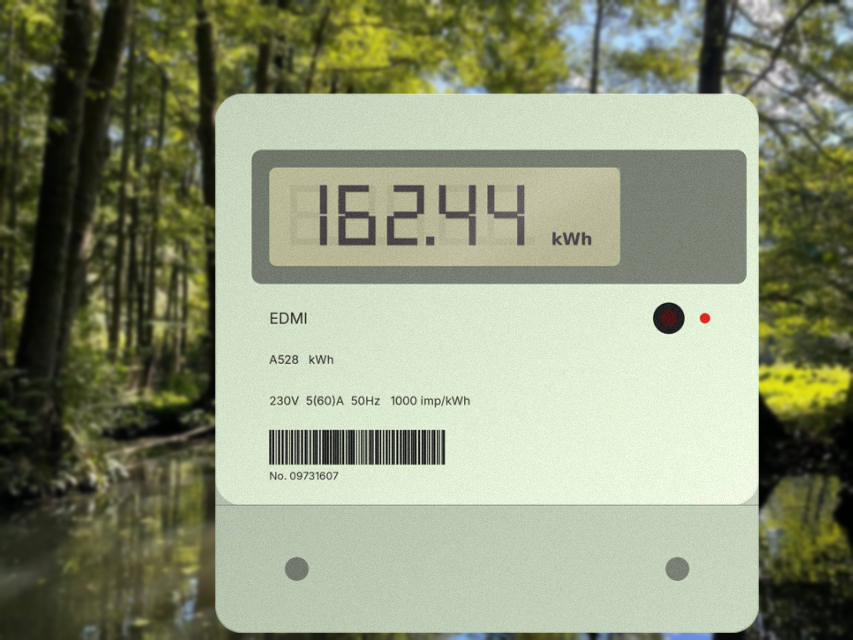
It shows value=162.44 unit=kWh
